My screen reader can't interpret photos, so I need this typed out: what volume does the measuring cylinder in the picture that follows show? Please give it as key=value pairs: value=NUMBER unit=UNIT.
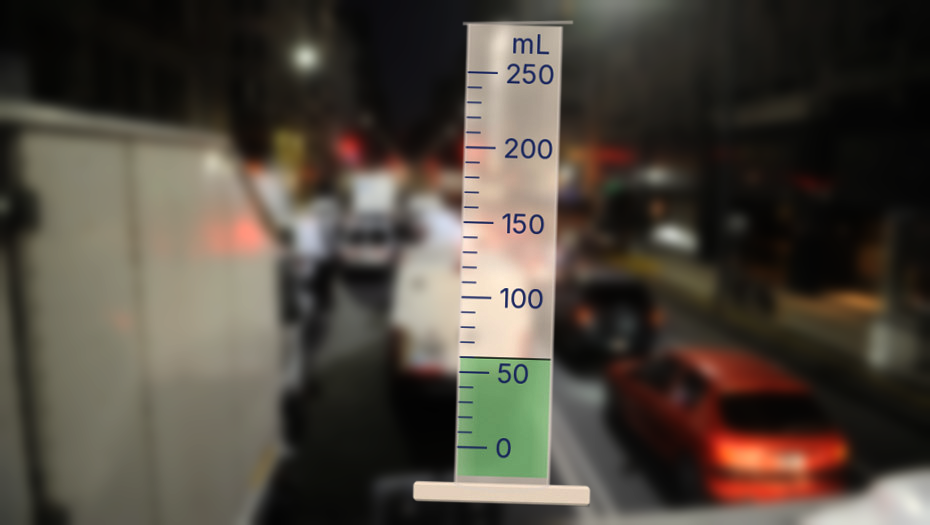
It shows value=60 unit=mL
